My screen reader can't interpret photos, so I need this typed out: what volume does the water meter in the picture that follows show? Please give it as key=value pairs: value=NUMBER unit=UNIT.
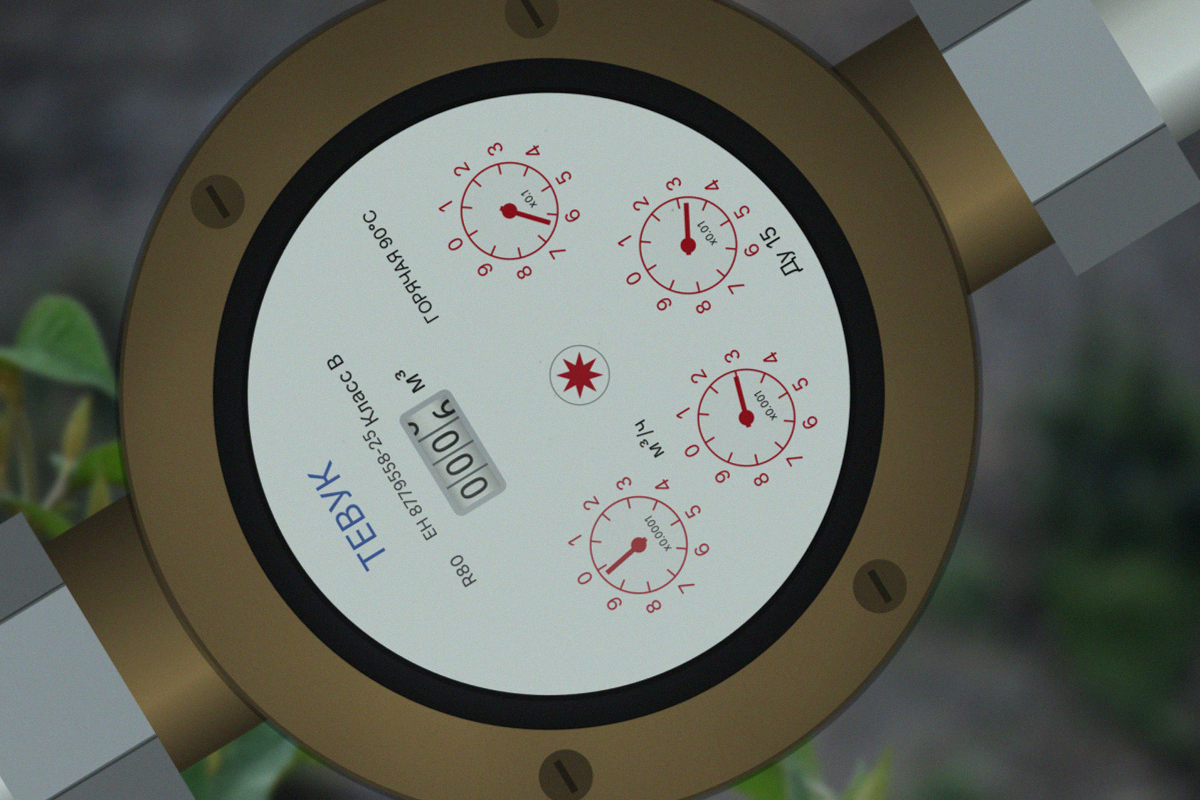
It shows value=5.6329 unit=m³
